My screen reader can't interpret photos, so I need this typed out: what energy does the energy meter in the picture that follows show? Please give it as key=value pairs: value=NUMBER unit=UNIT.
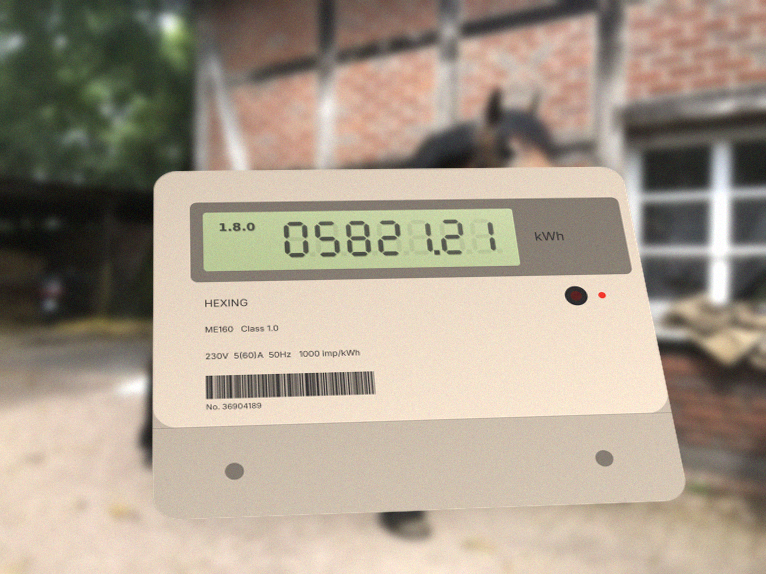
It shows value=5821.21 unit=kWh
